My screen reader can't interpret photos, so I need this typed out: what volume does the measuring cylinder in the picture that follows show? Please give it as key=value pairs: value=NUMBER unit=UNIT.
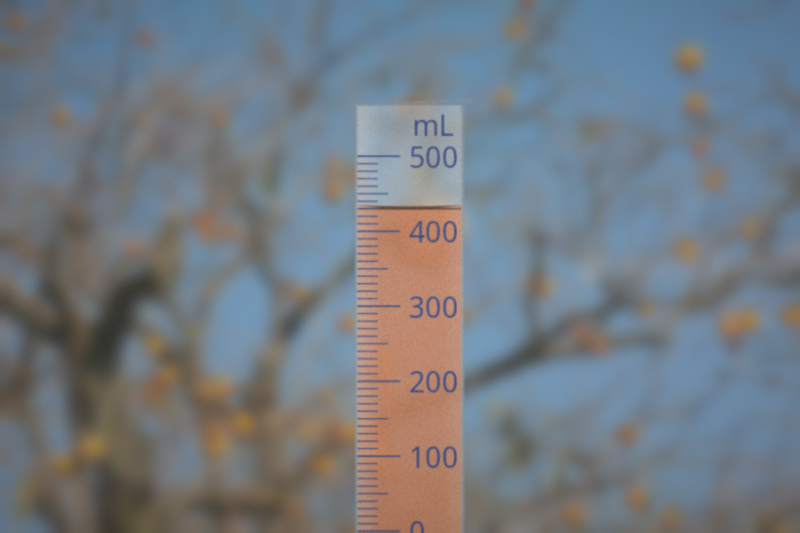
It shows value=430 unit=mL
